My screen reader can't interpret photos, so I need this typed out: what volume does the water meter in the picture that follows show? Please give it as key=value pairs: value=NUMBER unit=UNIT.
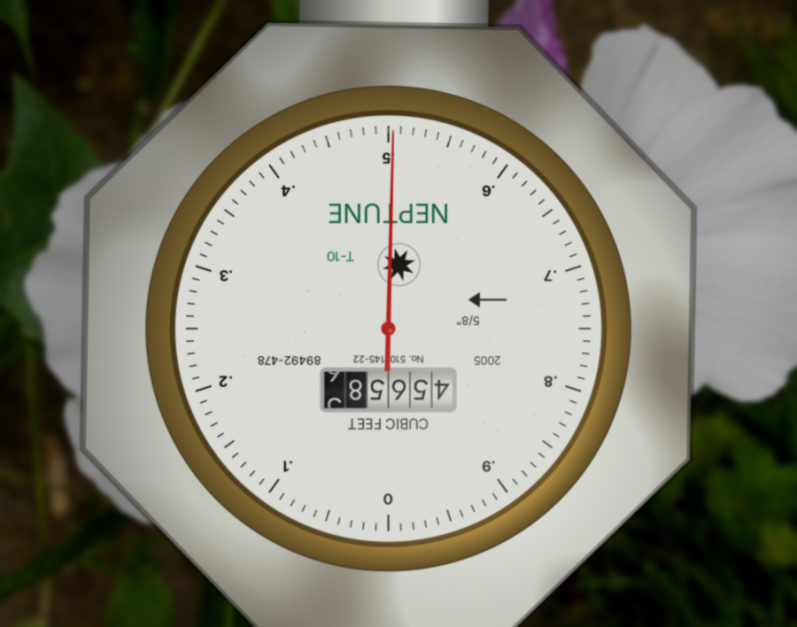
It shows value=456585.50 unit=ft³
